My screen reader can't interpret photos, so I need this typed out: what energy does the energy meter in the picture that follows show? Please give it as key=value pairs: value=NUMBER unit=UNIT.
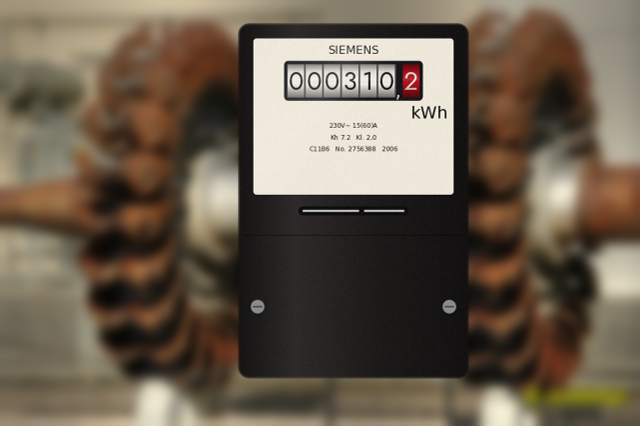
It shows value=310.2 unit=kWh
